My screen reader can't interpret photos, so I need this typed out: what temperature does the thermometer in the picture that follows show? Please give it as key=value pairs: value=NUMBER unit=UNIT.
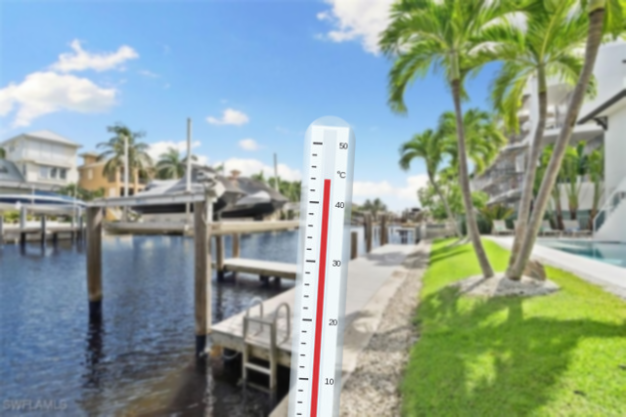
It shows value=44 unit=°C
